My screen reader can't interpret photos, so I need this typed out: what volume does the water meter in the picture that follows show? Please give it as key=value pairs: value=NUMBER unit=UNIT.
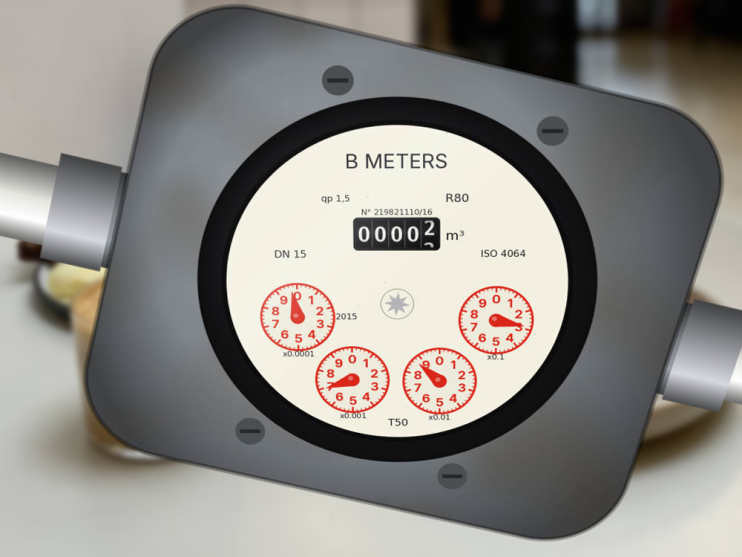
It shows value=2.2869 unit=m³
